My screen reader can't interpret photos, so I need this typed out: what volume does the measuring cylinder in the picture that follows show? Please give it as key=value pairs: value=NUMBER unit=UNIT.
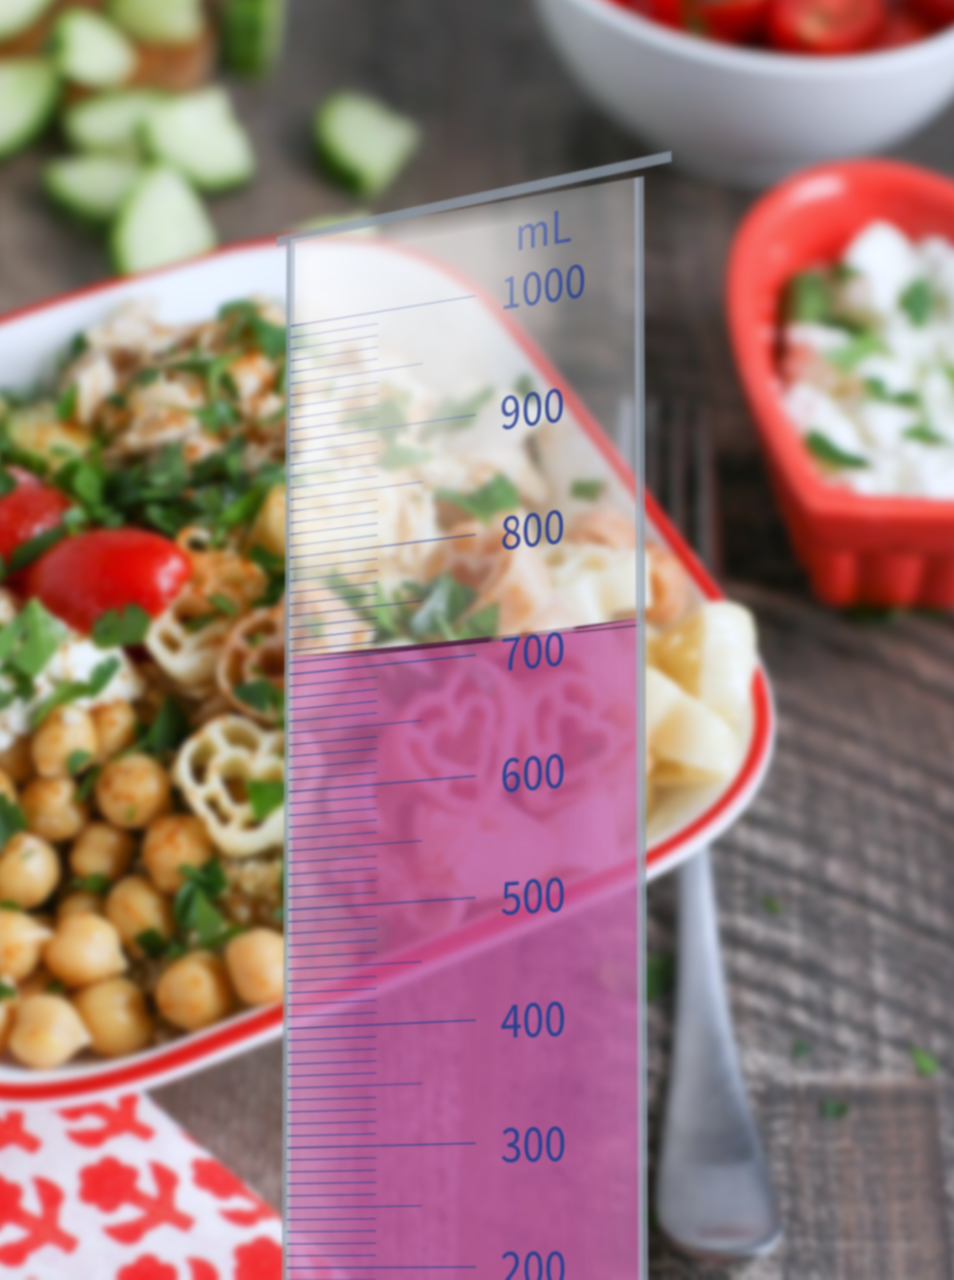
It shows value=710 unit=mL
